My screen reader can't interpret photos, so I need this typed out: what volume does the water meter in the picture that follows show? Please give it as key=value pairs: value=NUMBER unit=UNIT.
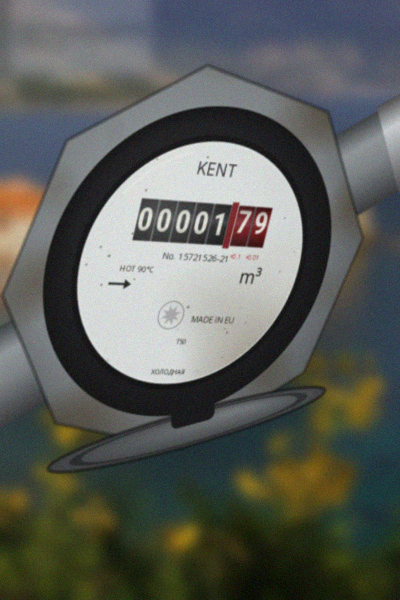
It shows value=1.79 unit=m³
